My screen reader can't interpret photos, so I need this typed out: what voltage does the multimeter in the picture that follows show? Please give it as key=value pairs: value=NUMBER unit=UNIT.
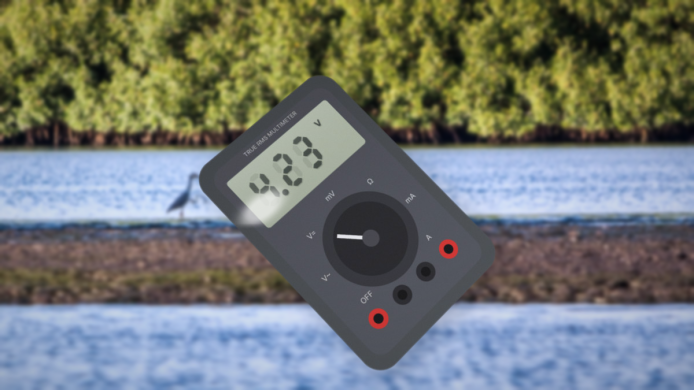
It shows value=4.23 unit=V
